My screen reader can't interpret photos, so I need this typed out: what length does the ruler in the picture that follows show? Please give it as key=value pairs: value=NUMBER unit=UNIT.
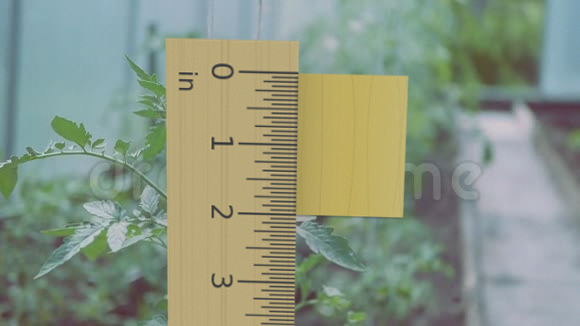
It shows value=2 unit=in
